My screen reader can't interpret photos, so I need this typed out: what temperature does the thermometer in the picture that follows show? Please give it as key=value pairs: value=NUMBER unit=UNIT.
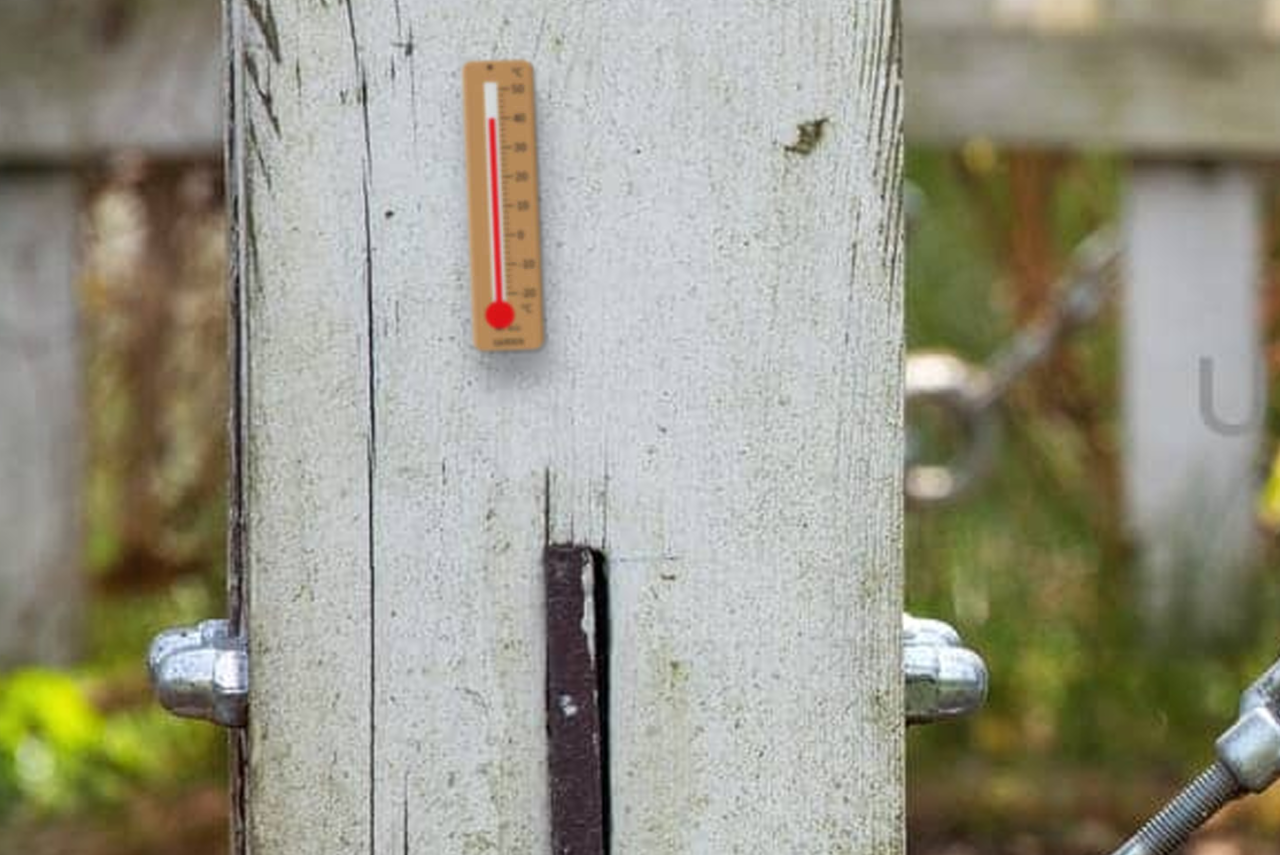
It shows value=40 unit=°C
